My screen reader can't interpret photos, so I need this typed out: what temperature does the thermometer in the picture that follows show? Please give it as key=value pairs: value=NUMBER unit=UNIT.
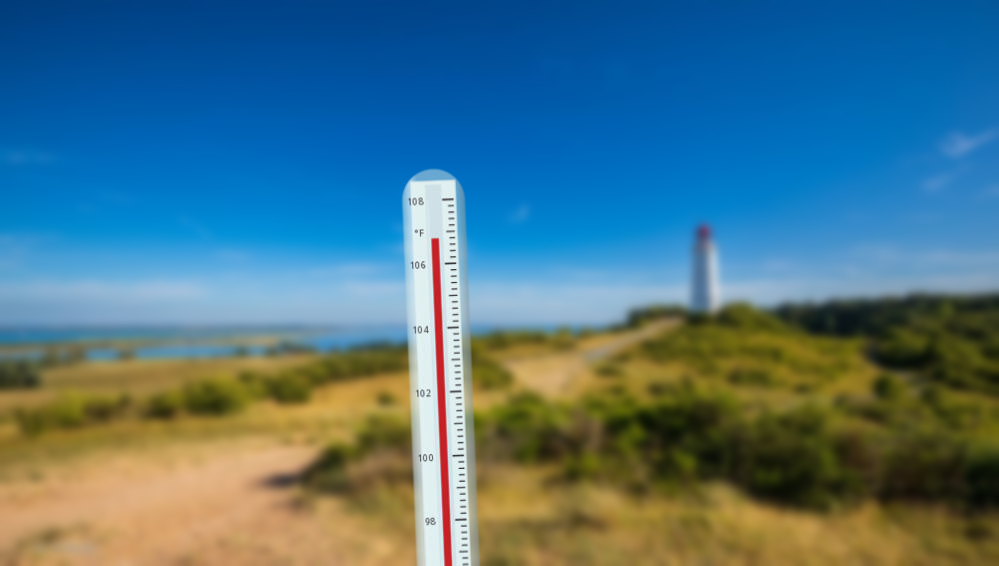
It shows value=106.8 unit=°F
